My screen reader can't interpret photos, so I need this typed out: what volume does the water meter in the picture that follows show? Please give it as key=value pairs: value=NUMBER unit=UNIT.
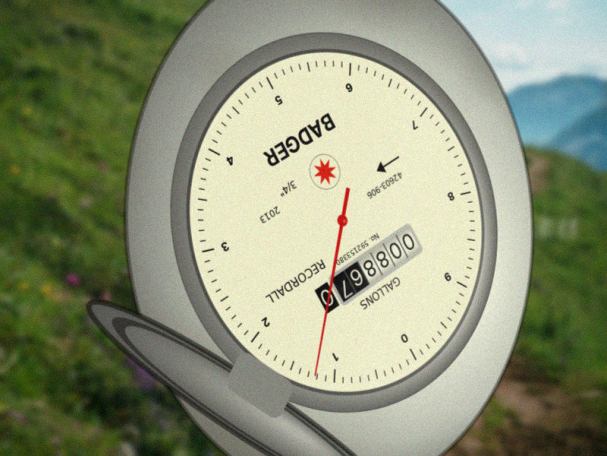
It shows value=88671.2 unit=gal
